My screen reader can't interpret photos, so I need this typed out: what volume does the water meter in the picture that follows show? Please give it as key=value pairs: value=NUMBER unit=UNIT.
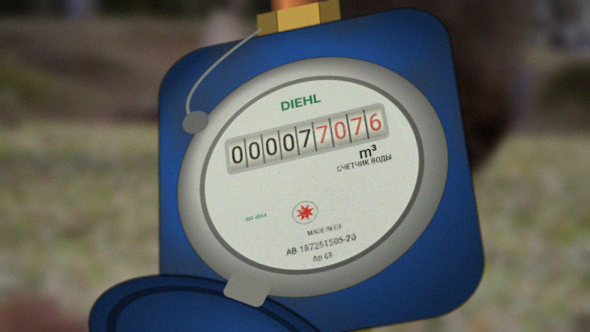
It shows value=7.7076 unit=m³
